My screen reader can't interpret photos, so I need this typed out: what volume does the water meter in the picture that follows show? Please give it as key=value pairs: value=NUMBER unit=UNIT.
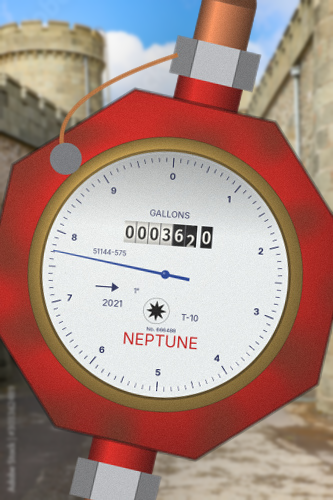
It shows value=3617.7 unit=gal
